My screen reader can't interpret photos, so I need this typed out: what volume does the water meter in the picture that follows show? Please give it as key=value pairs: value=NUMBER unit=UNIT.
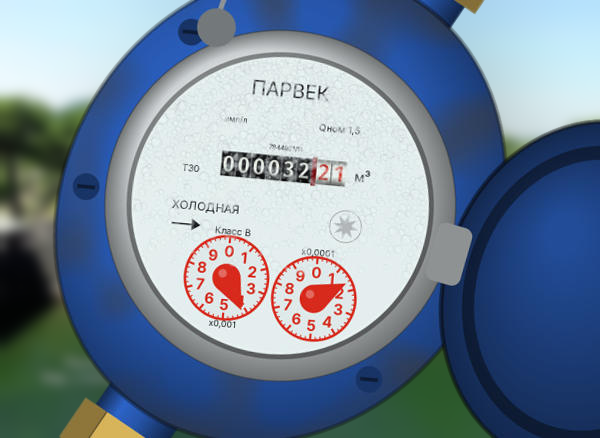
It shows value=32.2141 unit=m³
